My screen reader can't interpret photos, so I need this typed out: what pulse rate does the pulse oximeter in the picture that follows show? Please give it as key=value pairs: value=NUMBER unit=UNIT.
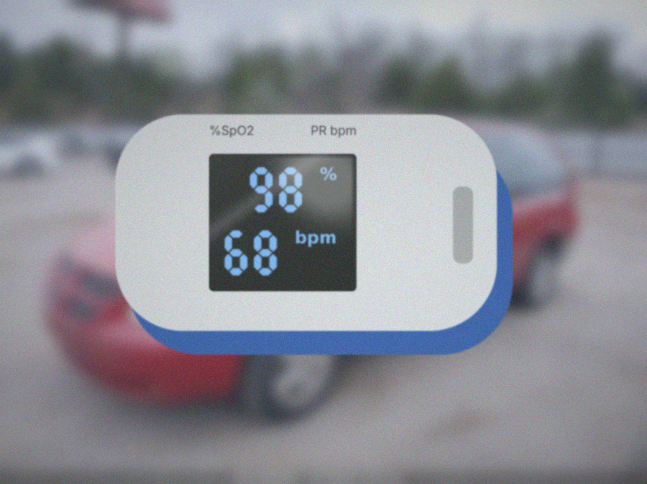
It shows value=68 unit=bpm
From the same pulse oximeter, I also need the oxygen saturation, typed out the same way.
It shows value=98 unit=%
